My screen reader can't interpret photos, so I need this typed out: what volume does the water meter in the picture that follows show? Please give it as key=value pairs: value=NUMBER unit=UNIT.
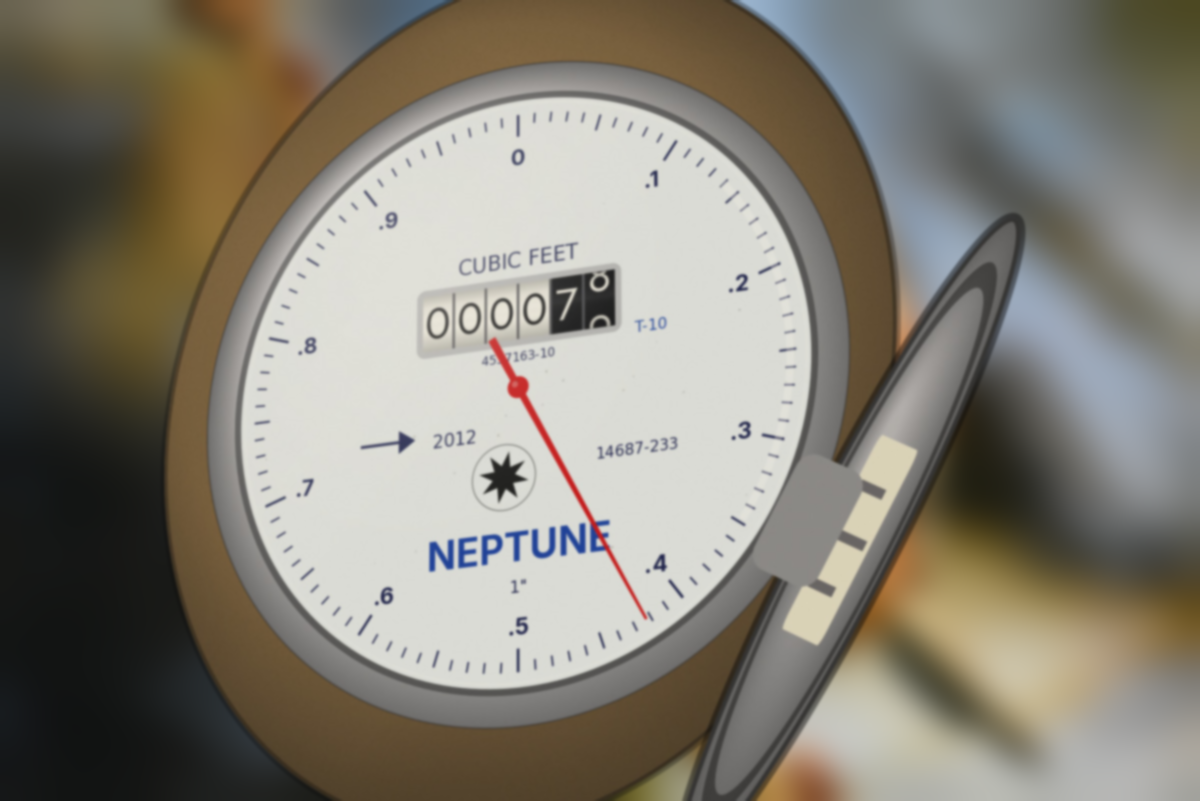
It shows value=78.42 unit=ft³
